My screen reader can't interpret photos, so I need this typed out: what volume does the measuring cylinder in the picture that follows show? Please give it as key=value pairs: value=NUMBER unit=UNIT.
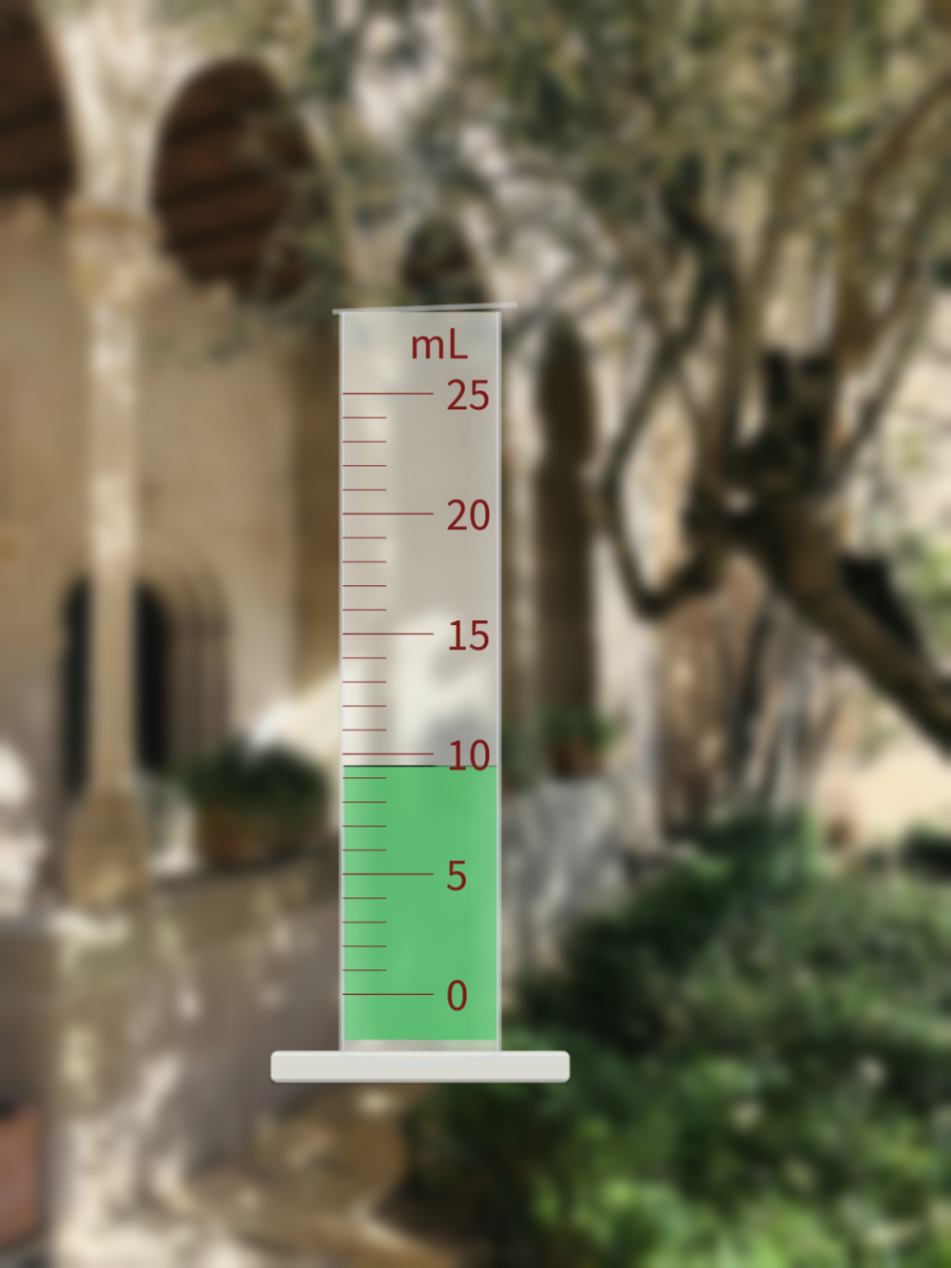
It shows value=9.5 unit=mL
